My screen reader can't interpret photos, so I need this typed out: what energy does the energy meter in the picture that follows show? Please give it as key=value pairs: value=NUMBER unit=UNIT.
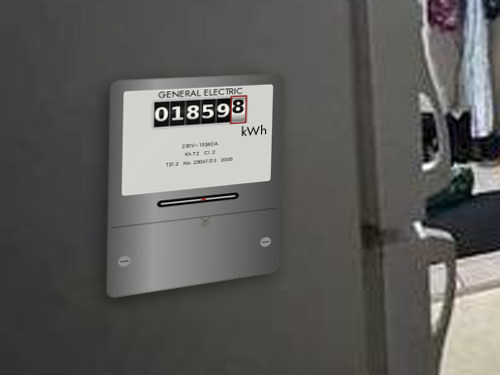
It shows value=1859.8 unit=kWh
